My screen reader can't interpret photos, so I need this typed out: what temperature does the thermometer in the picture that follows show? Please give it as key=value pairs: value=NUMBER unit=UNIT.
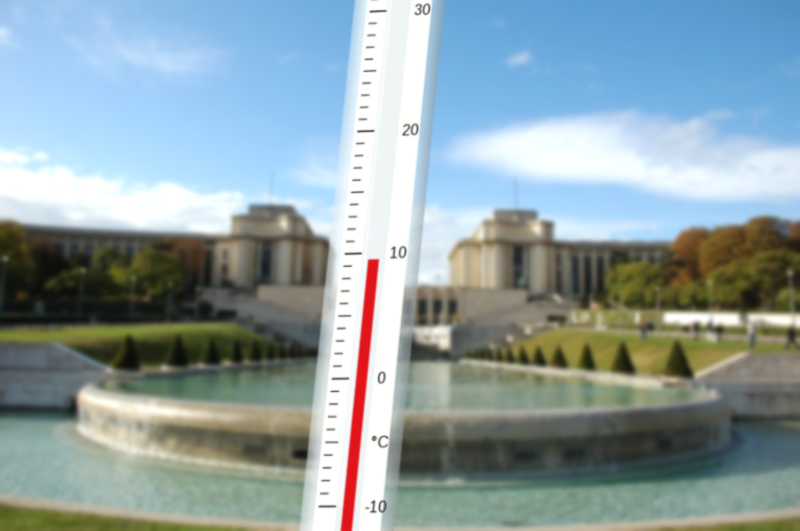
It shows value=9.5 unit=°C
